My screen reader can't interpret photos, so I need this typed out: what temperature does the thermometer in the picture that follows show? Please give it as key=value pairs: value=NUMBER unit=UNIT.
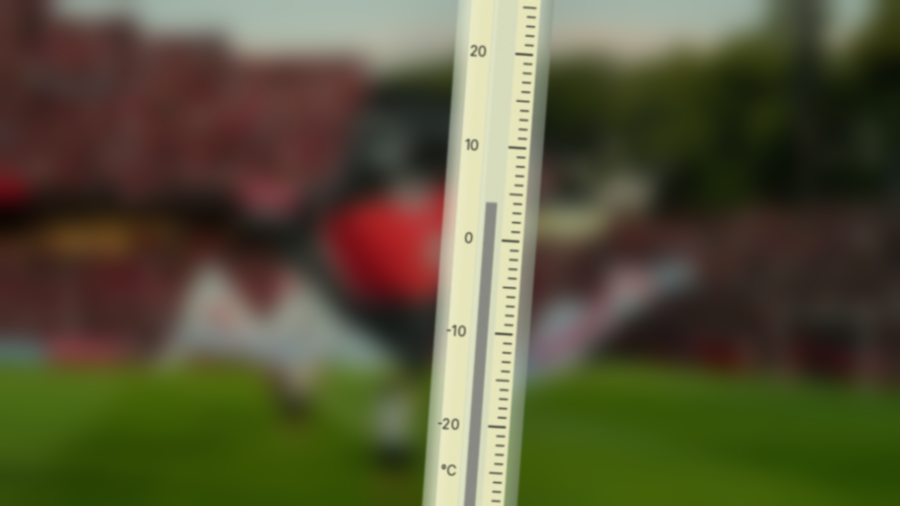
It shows value=4 unit=°C
